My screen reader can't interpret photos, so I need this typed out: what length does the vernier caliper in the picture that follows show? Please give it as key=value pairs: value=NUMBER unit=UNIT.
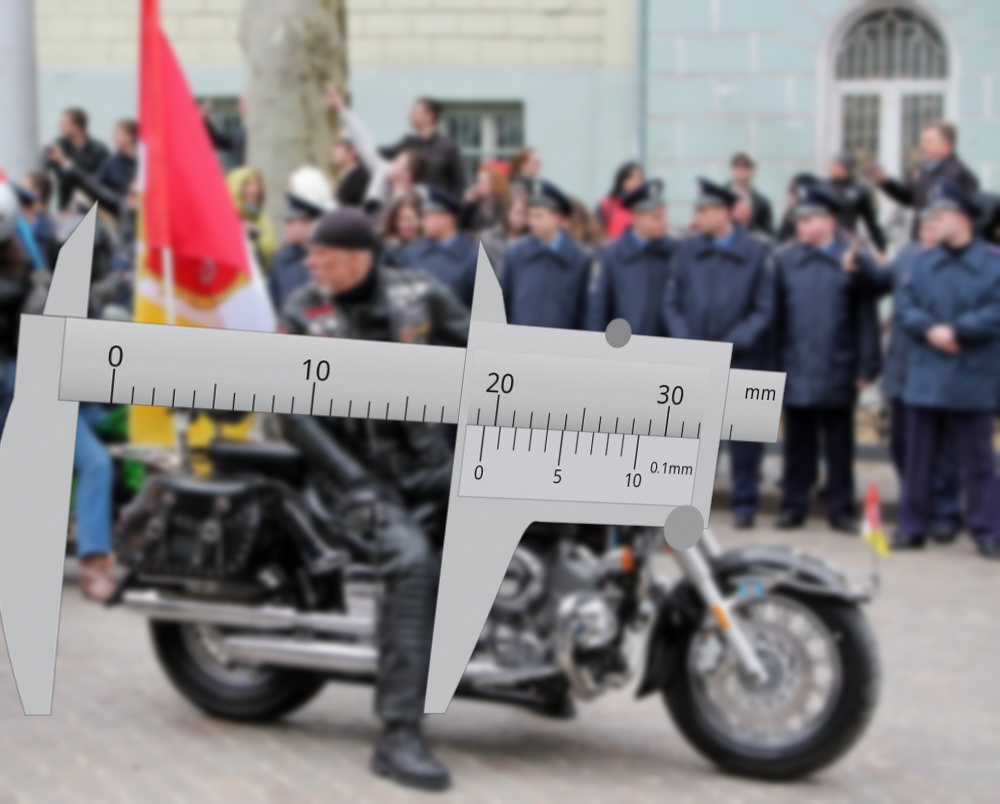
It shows value=19.4 unit=mm
